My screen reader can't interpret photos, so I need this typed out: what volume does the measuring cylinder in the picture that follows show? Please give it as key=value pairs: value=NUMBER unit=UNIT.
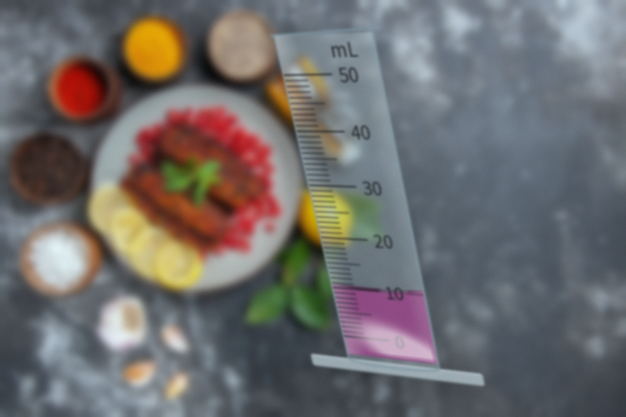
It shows value=10 unit=mL
